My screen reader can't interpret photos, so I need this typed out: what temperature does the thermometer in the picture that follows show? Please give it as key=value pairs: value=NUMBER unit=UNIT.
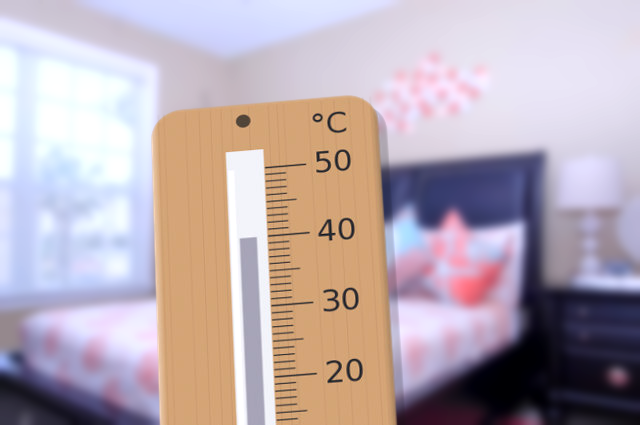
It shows value=40 unit=°C
